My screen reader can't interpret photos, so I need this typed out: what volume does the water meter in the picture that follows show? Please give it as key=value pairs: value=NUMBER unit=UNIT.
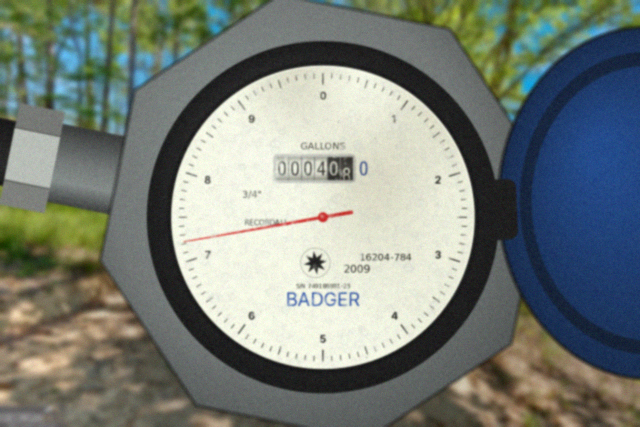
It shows value=4077.2 unit=gal
